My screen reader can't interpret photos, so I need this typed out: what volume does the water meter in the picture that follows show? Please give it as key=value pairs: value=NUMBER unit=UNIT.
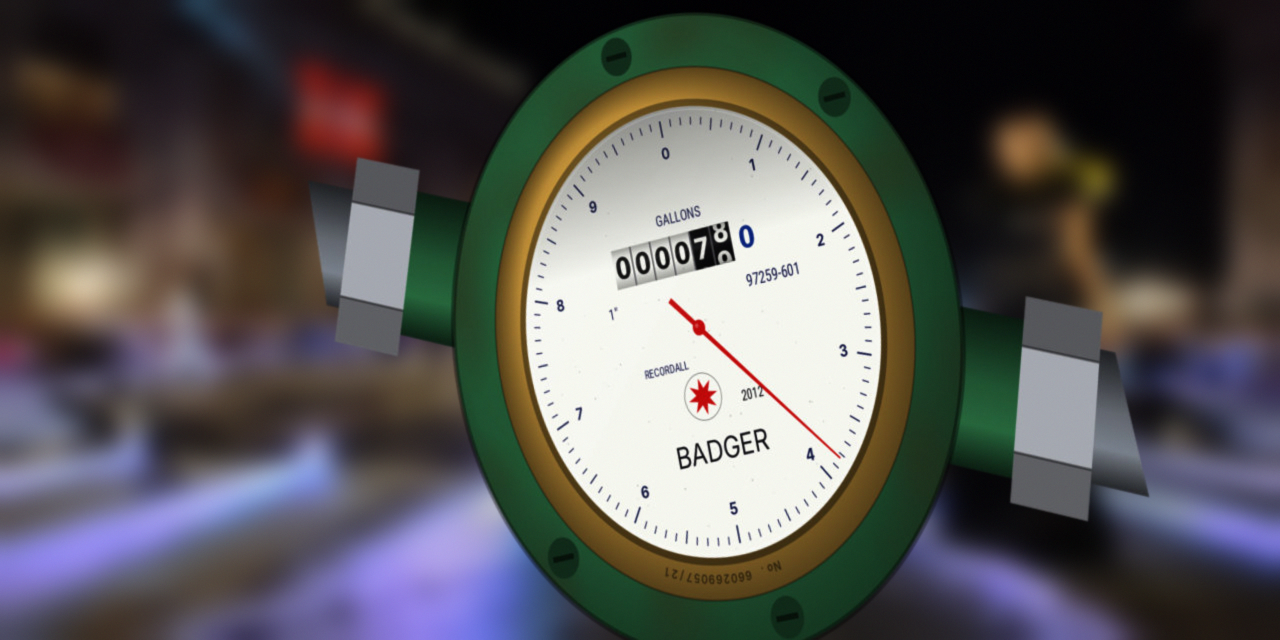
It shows value=783.8 unit=gal
